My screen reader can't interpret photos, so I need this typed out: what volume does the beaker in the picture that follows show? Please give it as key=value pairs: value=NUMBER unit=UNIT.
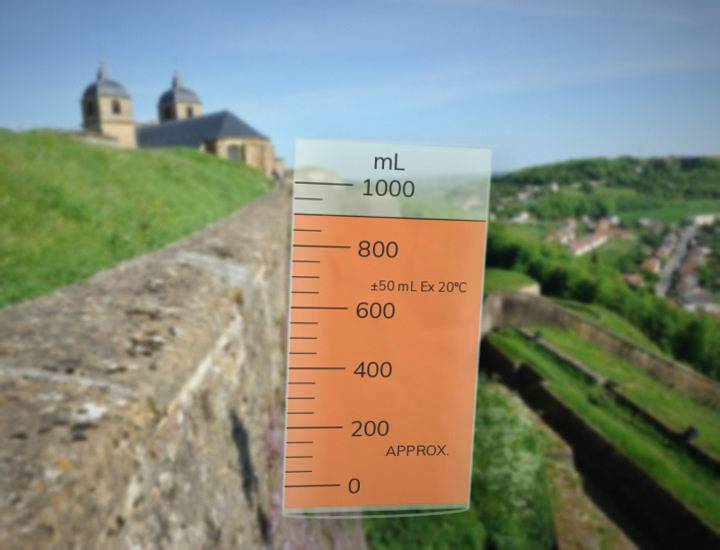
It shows value=900 unit=mL
